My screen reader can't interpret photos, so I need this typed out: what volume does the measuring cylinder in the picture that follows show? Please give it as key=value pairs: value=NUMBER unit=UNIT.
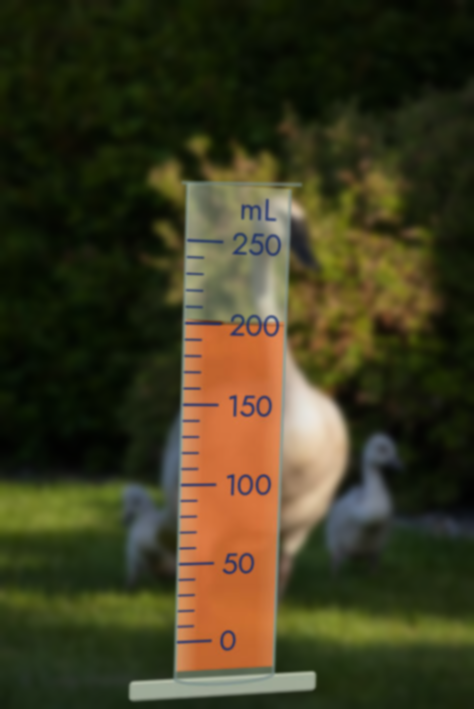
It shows value=200 unit=mL
